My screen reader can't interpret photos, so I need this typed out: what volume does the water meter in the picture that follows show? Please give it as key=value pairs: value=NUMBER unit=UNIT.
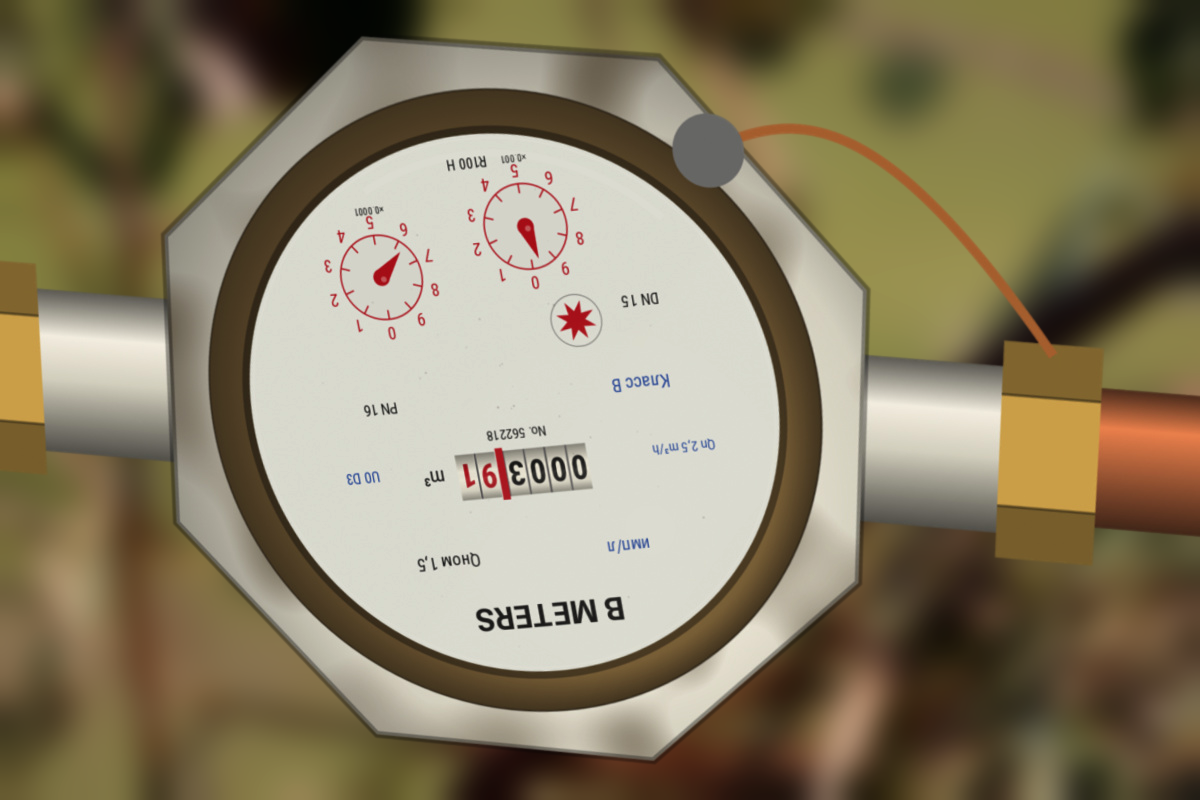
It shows value=3.9096 unit=m³
